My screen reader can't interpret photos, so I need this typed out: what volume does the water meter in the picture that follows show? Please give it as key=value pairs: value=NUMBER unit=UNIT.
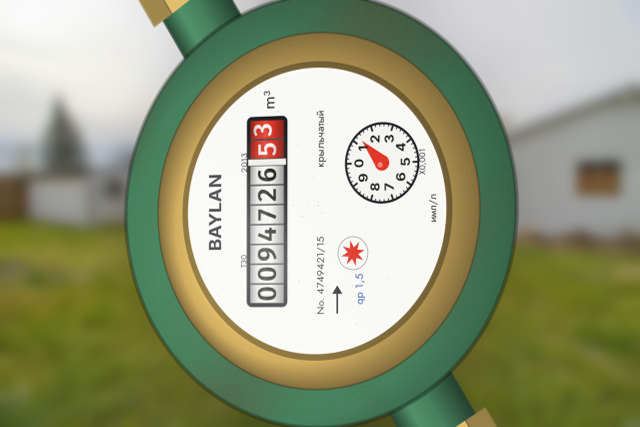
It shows value=94726.531 unit=m³
